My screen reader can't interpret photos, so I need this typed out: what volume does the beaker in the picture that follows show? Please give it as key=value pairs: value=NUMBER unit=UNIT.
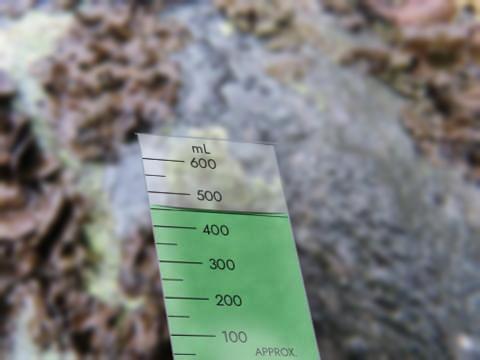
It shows value=450 unit=mL
